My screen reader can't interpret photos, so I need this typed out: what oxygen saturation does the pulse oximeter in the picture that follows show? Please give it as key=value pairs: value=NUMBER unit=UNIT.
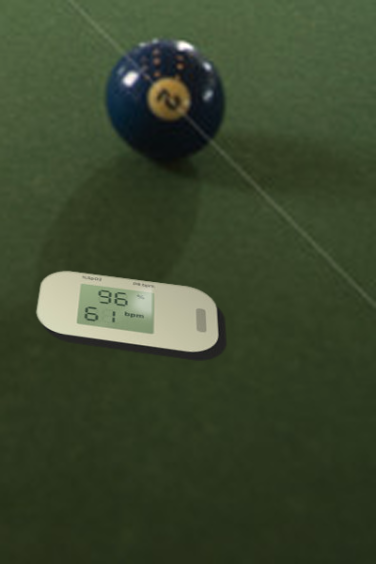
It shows value=96 unit=%
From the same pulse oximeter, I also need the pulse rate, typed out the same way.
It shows value=61 unit=bpm
